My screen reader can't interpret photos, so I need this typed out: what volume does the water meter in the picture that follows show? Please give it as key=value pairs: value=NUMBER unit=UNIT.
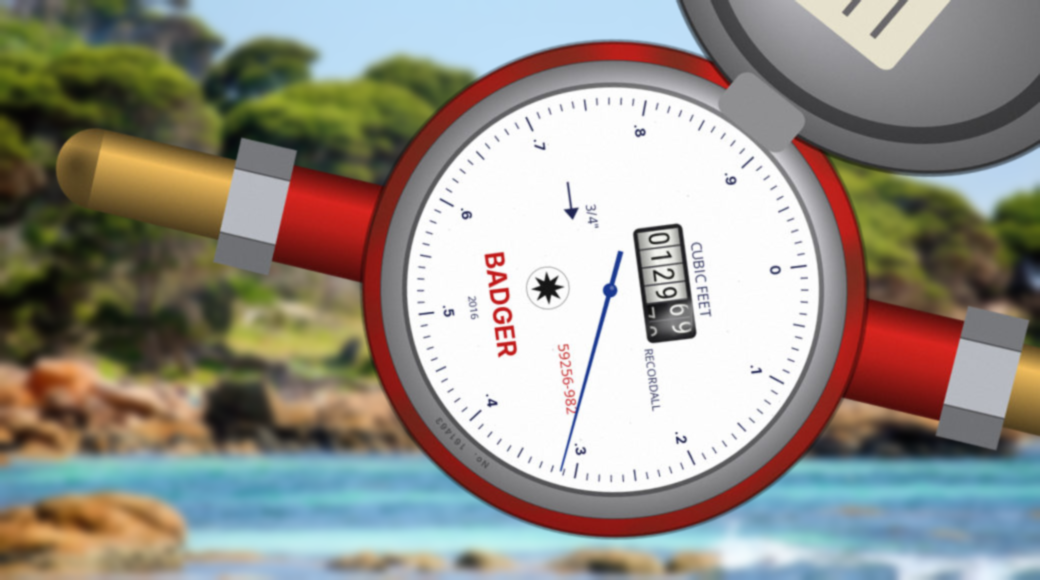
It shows value=12969.31 unit=ft³
